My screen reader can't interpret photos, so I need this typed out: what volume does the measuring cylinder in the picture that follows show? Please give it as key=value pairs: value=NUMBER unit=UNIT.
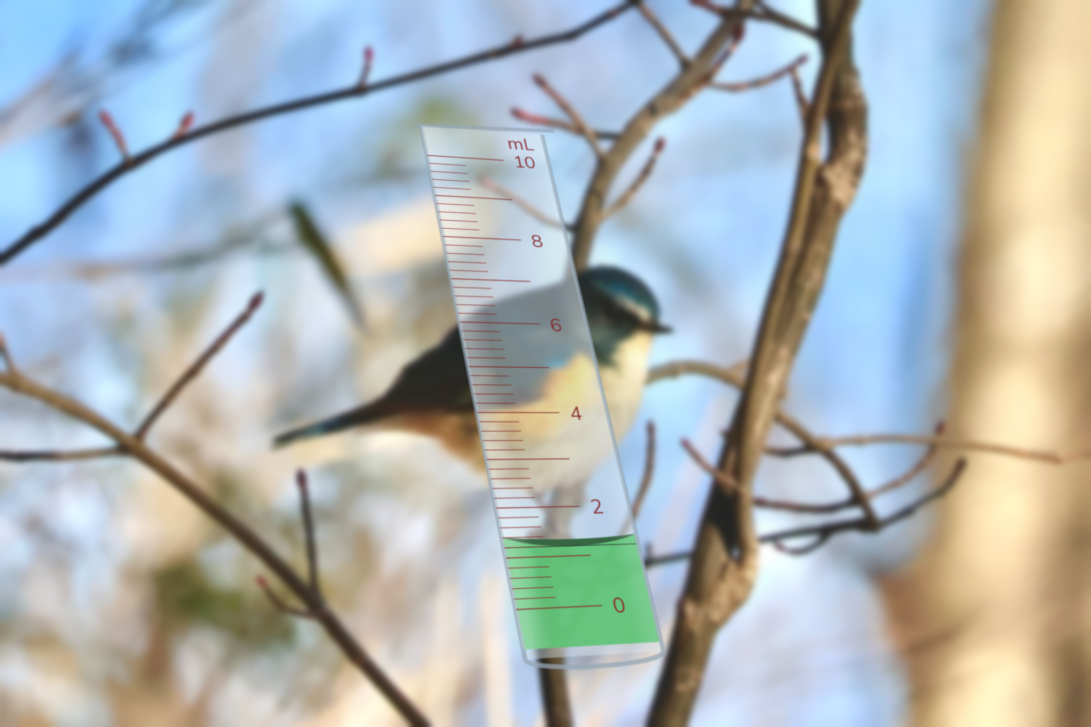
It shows value=1.2 unit=mL
